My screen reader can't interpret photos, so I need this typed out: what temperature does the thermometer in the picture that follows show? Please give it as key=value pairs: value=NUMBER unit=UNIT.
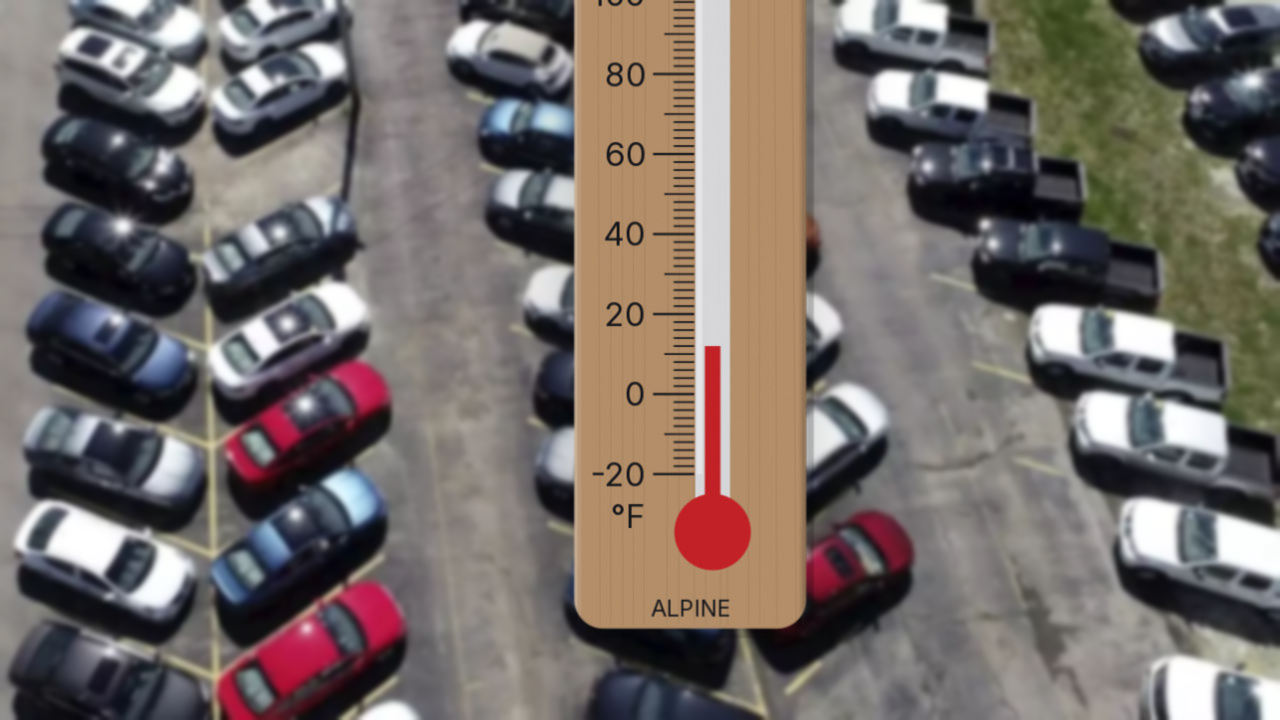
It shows value=12 unit=°F
